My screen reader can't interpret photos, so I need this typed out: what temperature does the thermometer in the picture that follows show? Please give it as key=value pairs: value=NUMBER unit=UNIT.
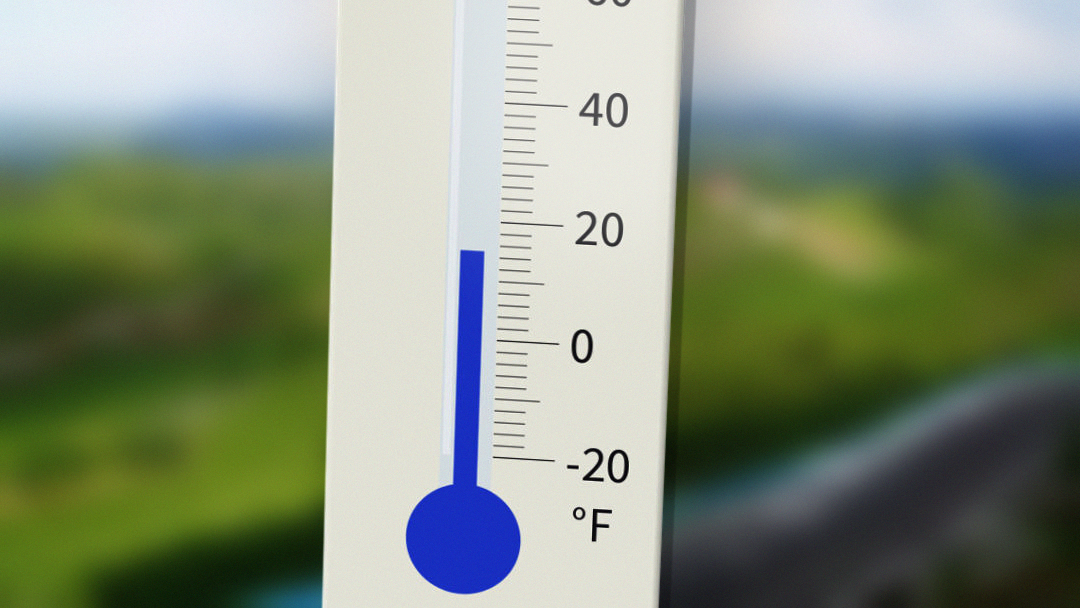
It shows value=15 unit=°F
